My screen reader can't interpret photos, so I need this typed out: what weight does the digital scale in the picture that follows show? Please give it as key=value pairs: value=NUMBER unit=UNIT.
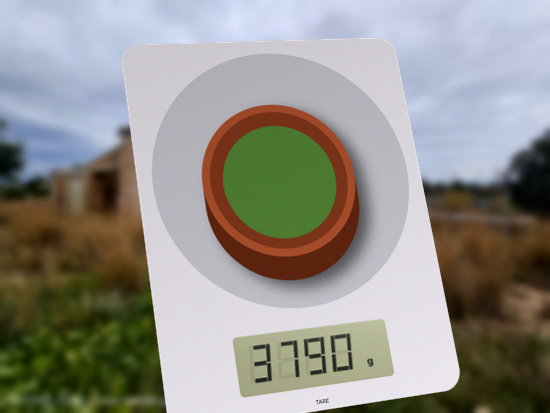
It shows value=3790 unit=g
